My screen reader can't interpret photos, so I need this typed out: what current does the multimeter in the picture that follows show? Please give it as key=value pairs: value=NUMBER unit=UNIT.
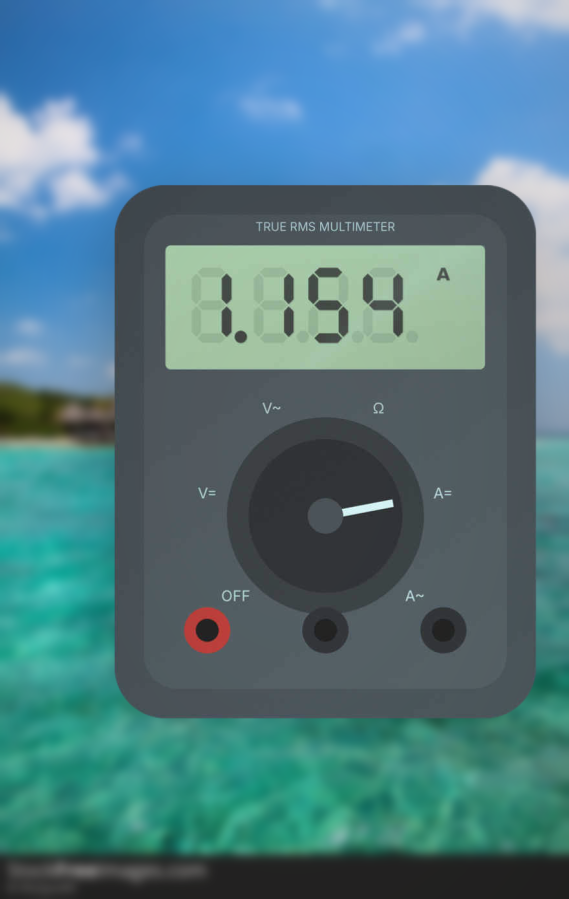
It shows value=1.154 unit=A
